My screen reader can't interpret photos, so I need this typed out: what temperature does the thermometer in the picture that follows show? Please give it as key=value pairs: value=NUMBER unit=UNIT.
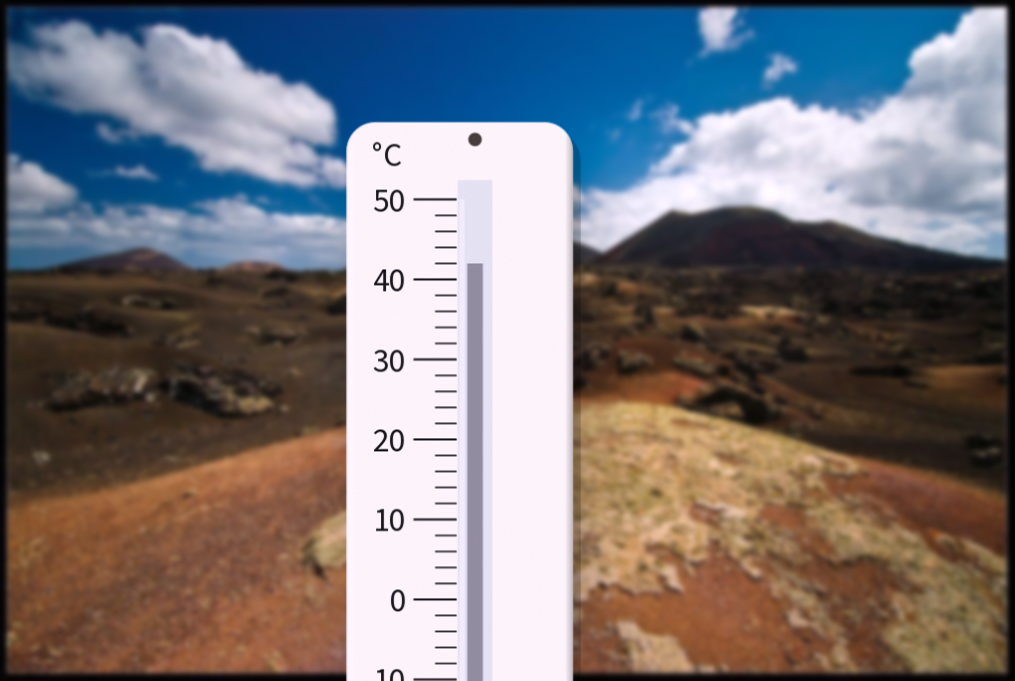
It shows value=42 unit=°C
